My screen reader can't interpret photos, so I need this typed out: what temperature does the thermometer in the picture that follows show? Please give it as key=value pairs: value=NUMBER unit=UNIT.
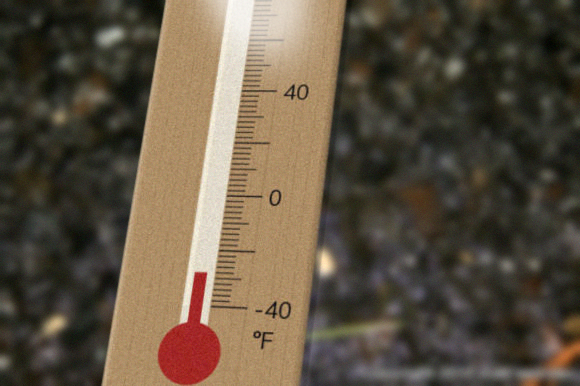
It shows value=-28 unit=°F
